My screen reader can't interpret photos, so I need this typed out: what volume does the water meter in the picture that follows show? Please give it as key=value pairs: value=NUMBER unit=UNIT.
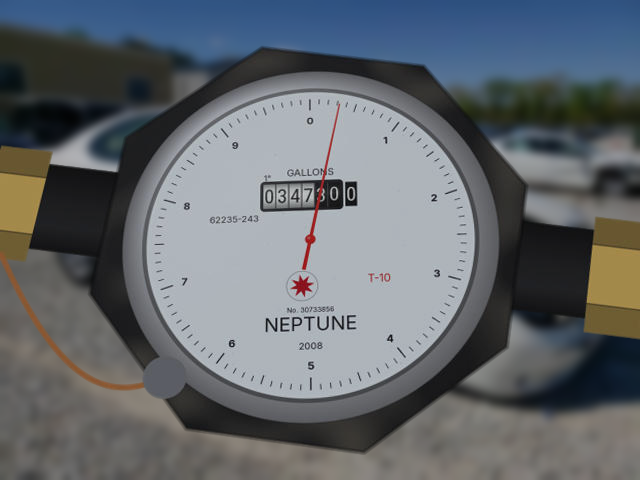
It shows value=347300.3 unit=gal
